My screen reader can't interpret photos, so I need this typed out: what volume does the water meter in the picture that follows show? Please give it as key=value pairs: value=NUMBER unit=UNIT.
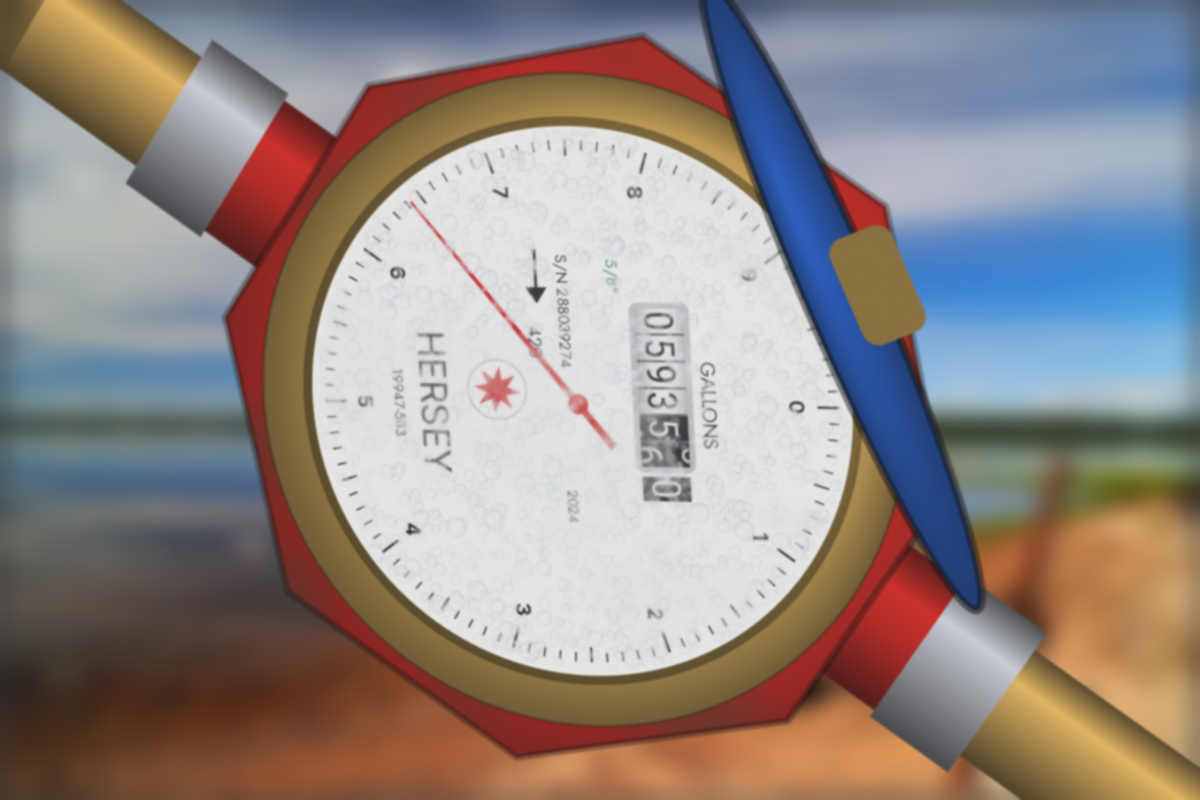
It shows value=593556.4 unit=gal
